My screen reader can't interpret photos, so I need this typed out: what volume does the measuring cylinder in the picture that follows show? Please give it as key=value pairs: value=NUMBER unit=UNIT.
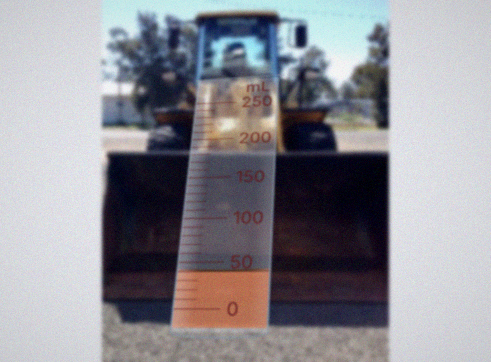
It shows value=40 unit=mL
